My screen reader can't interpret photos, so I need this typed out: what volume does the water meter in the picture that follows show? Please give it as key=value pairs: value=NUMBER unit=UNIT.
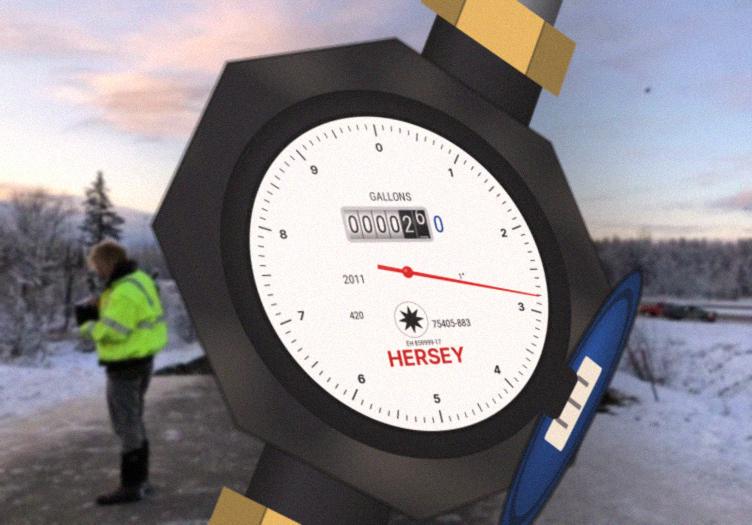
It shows value=262.8 unit=gal
